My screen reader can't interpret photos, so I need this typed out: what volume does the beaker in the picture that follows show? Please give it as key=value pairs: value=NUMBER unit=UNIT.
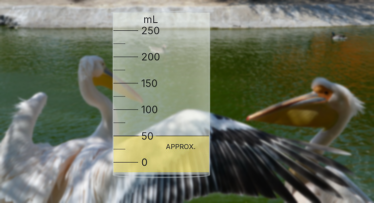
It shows value=50 unit=mL
